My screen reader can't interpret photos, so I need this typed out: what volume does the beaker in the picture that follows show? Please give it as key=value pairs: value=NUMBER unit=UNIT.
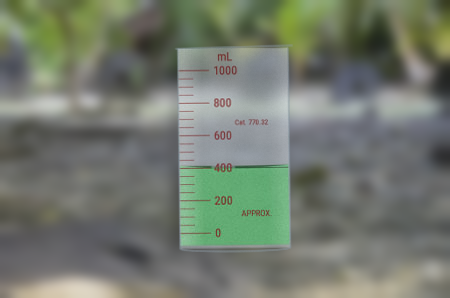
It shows value=400 unit=mL
